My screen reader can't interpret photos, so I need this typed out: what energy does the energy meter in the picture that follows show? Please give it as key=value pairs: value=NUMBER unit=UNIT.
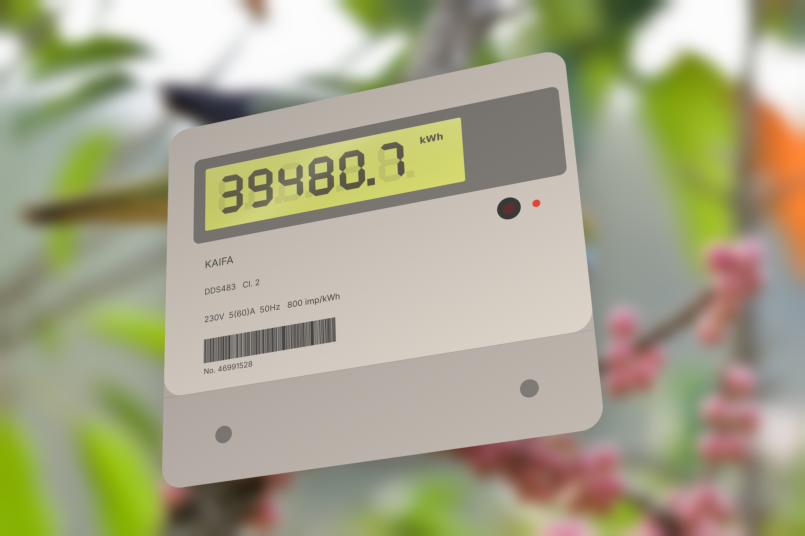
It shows value=39480.7 unit=kWh
